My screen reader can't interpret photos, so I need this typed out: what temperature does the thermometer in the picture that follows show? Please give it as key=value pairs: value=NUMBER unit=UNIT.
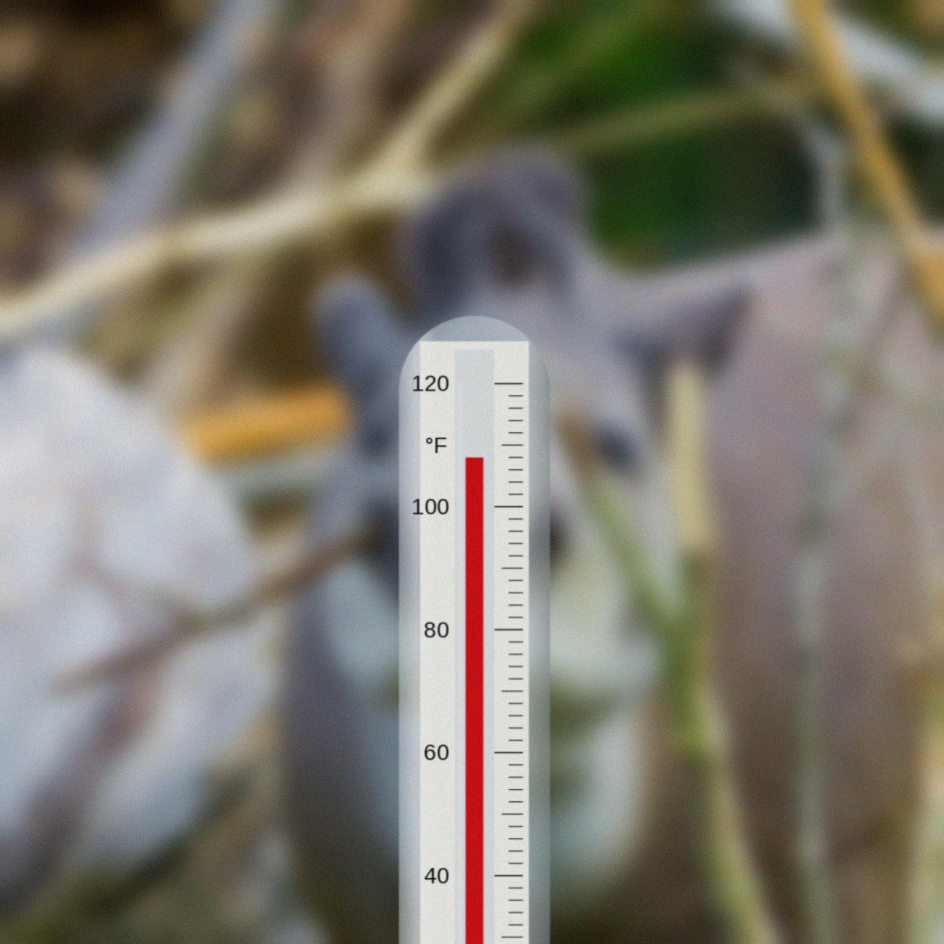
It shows value=108 unit=°F
